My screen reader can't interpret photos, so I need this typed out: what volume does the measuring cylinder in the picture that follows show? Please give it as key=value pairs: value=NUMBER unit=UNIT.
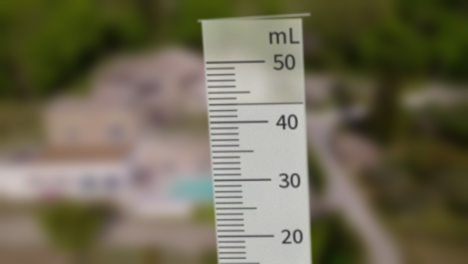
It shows value=43 unit=mL
